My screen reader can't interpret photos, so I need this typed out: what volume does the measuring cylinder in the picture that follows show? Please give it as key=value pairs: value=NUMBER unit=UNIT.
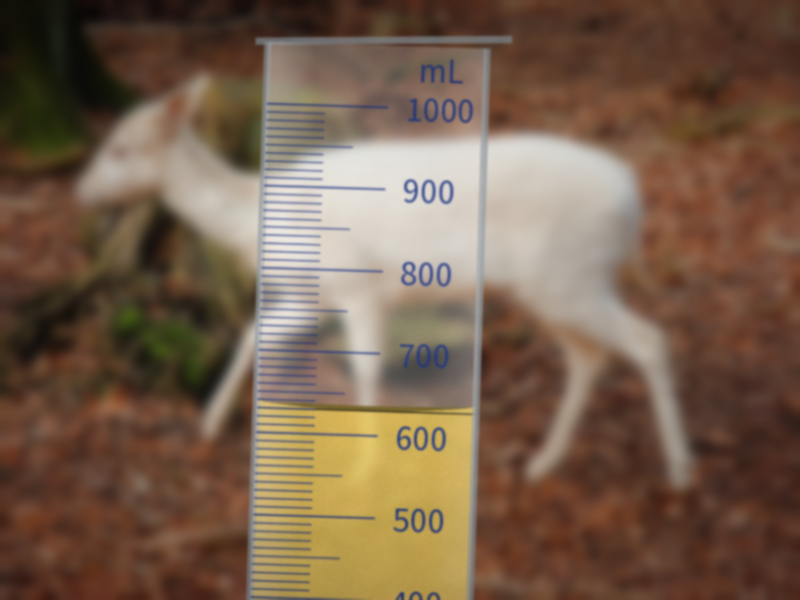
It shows value=630 unit=mL
